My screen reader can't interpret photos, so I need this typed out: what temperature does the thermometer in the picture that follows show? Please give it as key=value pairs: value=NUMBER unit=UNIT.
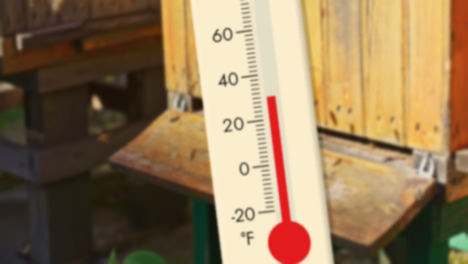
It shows value=30 unit=°F
